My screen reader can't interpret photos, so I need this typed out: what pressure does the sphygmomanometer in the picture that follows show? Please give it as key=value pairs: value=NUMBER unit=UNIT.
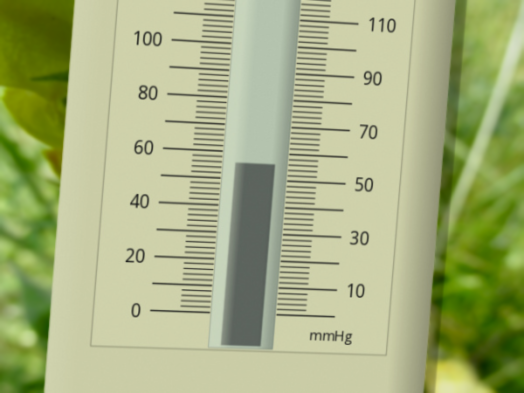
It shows value=56 unit=mmHg
